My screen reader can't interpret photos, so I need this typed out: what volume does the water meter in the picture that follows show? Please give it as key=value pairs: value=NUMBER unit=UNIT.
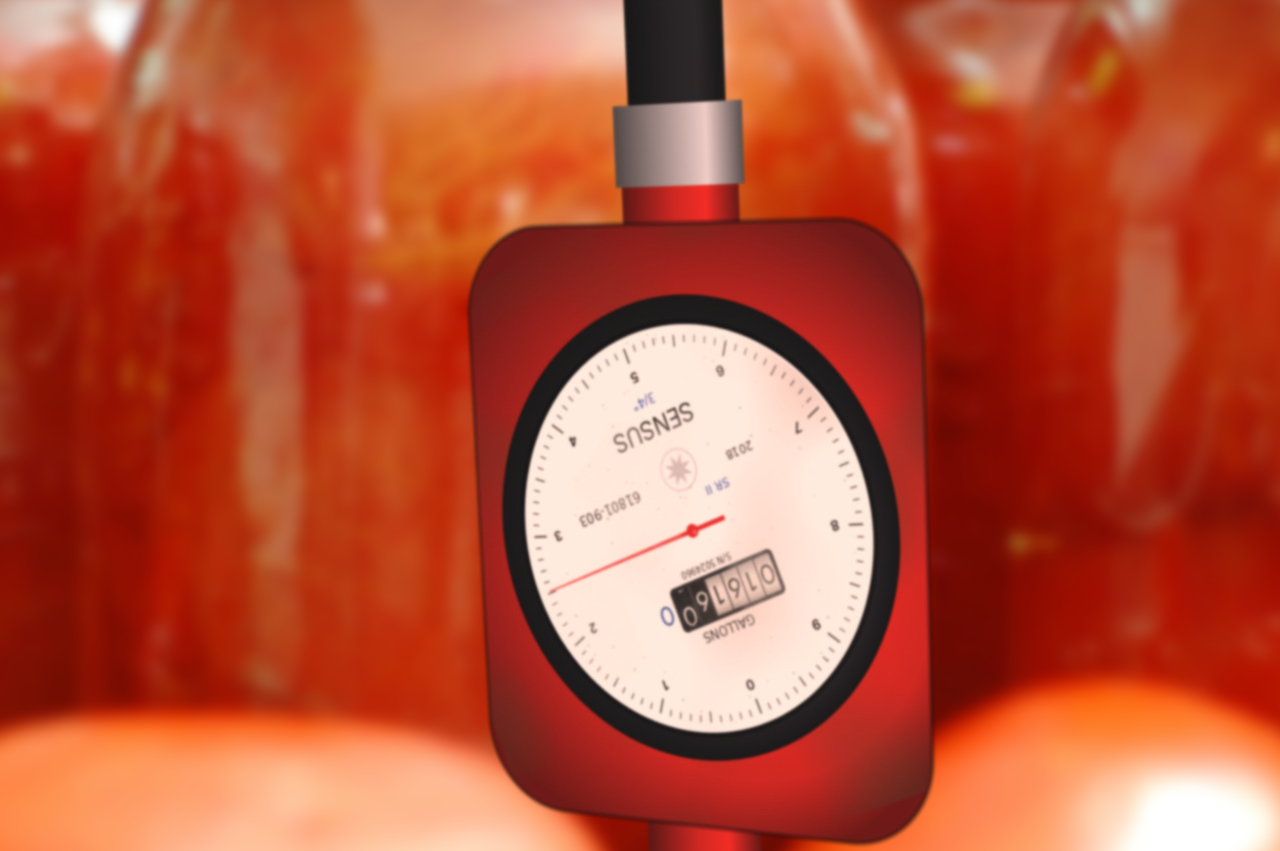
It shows value=161602.5 unit=gal
